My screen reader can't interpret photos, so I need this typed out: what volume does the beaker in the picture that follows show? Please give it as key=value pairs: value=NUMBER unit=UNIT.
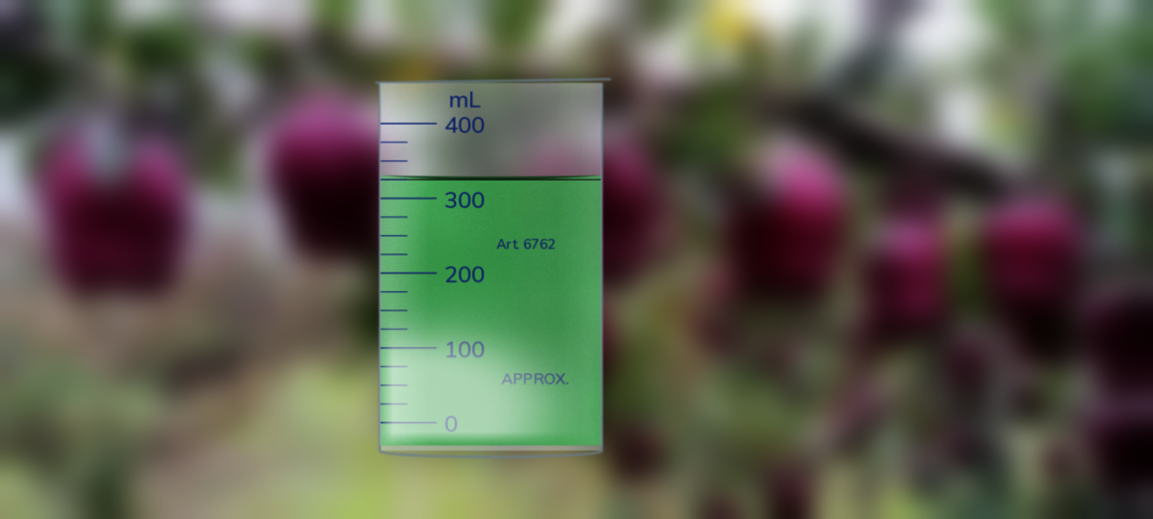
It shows value=325 unit=mL
